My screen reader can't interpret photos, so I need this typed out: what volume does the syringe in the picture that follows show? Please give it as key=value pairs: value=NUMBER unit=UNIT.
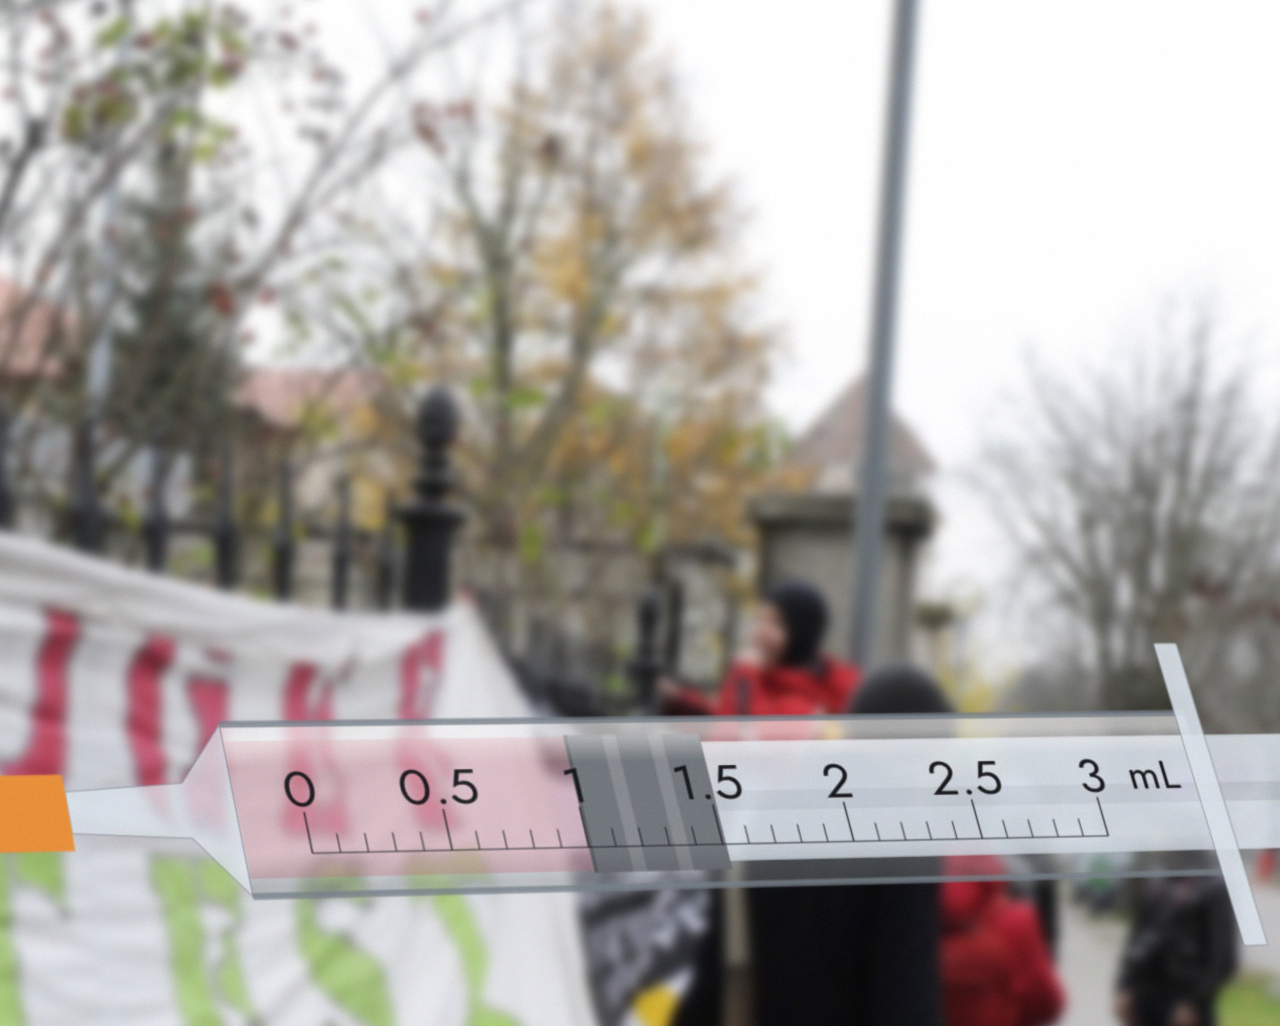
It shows value=1 unit=mL
